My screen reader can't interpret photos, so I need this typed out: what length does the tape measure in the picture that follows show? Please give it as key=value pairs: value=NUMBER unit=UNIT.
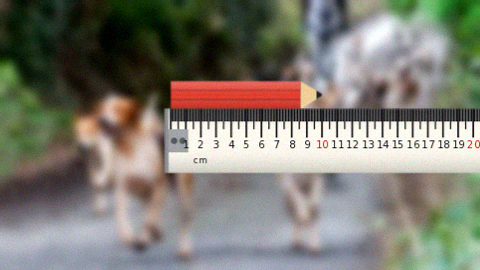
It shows value=10 unit=cm
